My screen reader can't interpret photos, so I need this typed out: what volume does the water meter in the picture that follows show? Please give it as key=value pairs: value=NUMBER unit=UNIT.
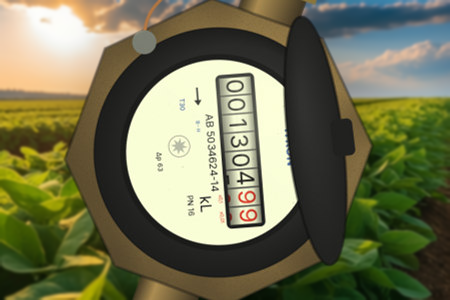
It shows value=1304.99 unit=kL
